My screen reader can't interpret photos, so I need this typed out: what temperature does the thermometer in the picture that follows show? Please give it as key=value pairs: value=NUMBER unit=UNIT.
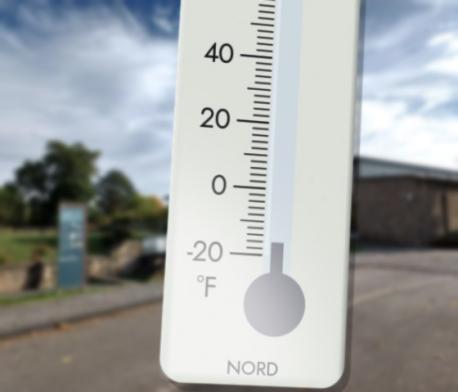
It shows value=-16 unit=°F
